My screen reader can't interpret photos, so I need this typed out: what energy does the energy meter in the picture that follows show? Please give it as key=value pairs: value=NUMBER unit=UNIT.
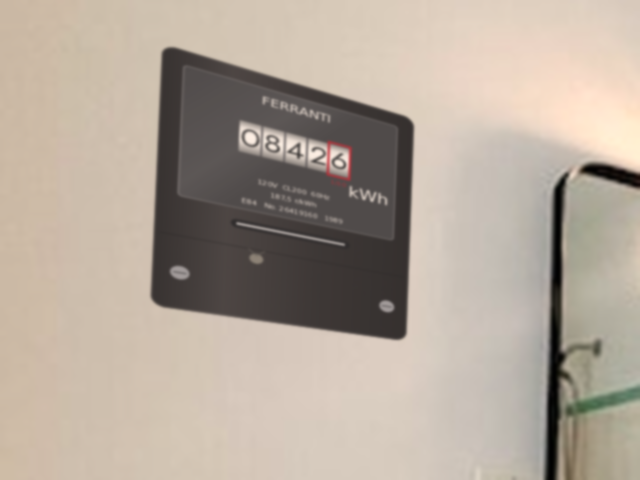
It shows value=842.6 unit=kWh
